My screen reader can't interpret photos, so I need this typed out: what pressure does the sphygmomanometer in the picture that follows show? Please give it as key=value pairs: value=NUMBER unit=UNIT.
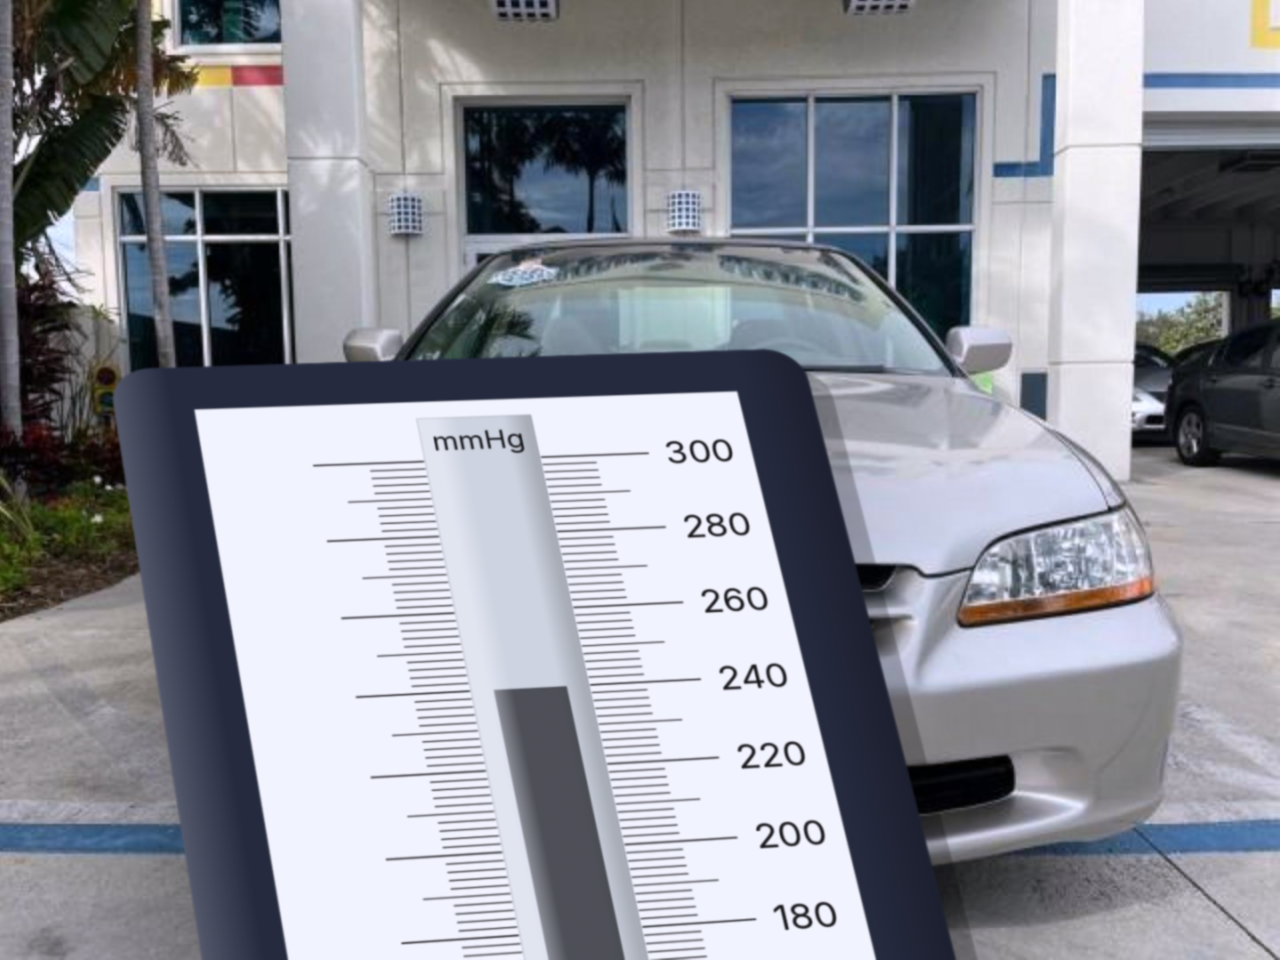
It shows value=240 unit=mmHg
